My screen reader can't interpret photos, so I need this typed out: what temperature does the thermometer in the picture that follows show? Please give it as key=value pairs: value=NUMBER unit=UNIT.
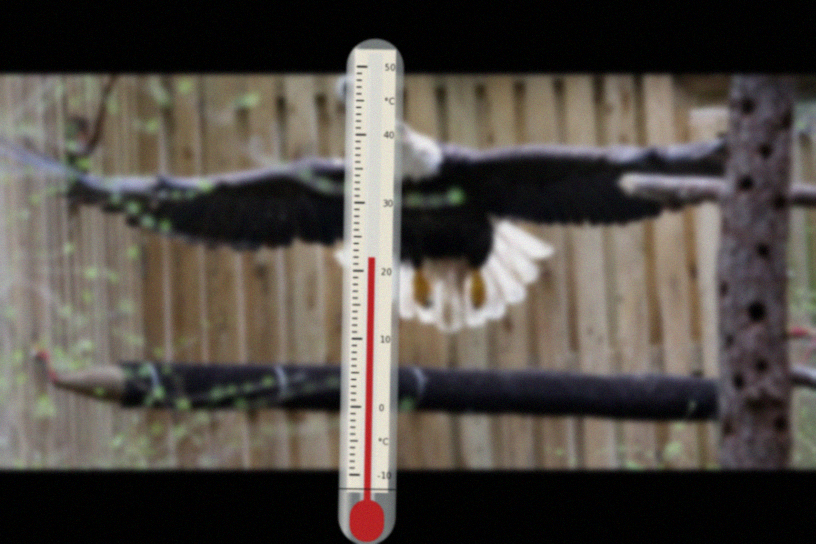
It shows value=22 unit=°C
